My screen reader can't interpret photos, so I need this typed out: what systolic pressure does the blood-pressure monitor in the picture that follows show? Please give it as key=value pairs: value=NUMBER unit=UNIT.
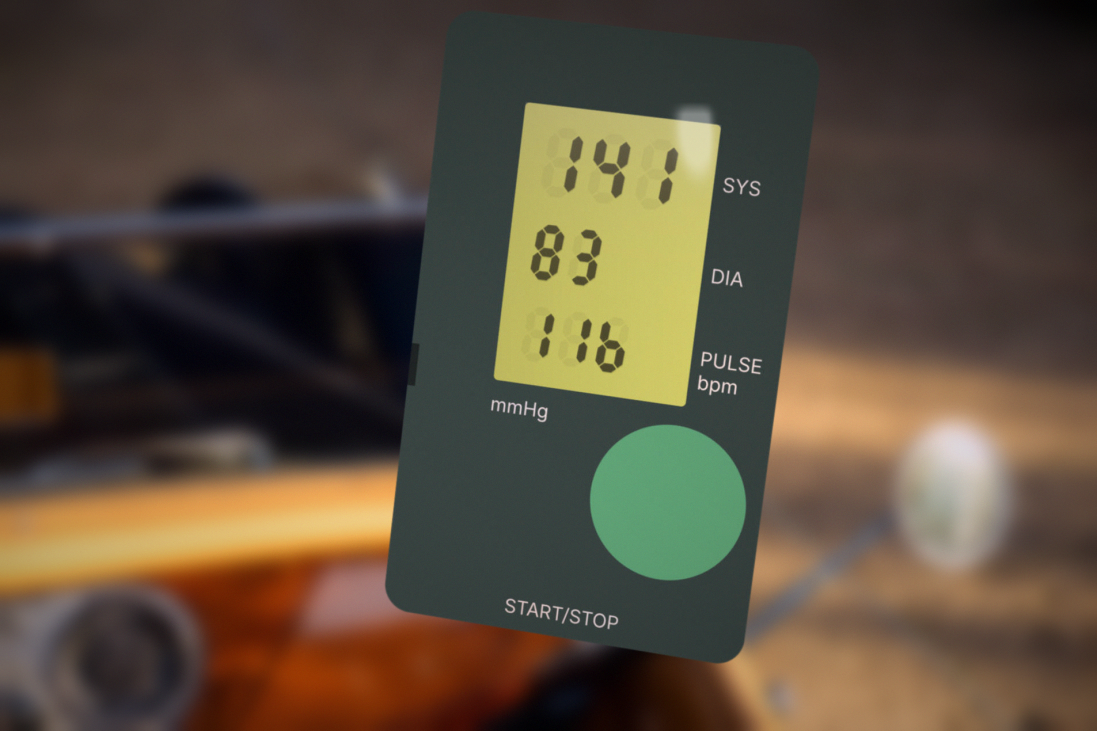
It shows value=141 unit=mmHg
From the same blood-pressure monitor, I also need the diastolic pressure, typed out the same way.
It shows value=83 unit=mmHg
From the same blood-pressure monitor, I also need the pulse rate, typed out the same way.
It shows value=116 unit=bpm
